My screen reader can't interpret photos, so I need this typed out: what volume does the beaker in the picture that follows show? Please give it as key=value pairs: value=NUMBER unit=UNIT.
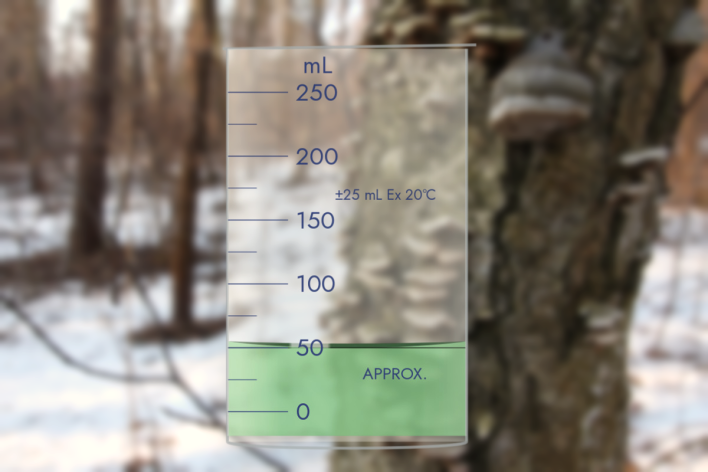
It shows value=50 unit=mL
